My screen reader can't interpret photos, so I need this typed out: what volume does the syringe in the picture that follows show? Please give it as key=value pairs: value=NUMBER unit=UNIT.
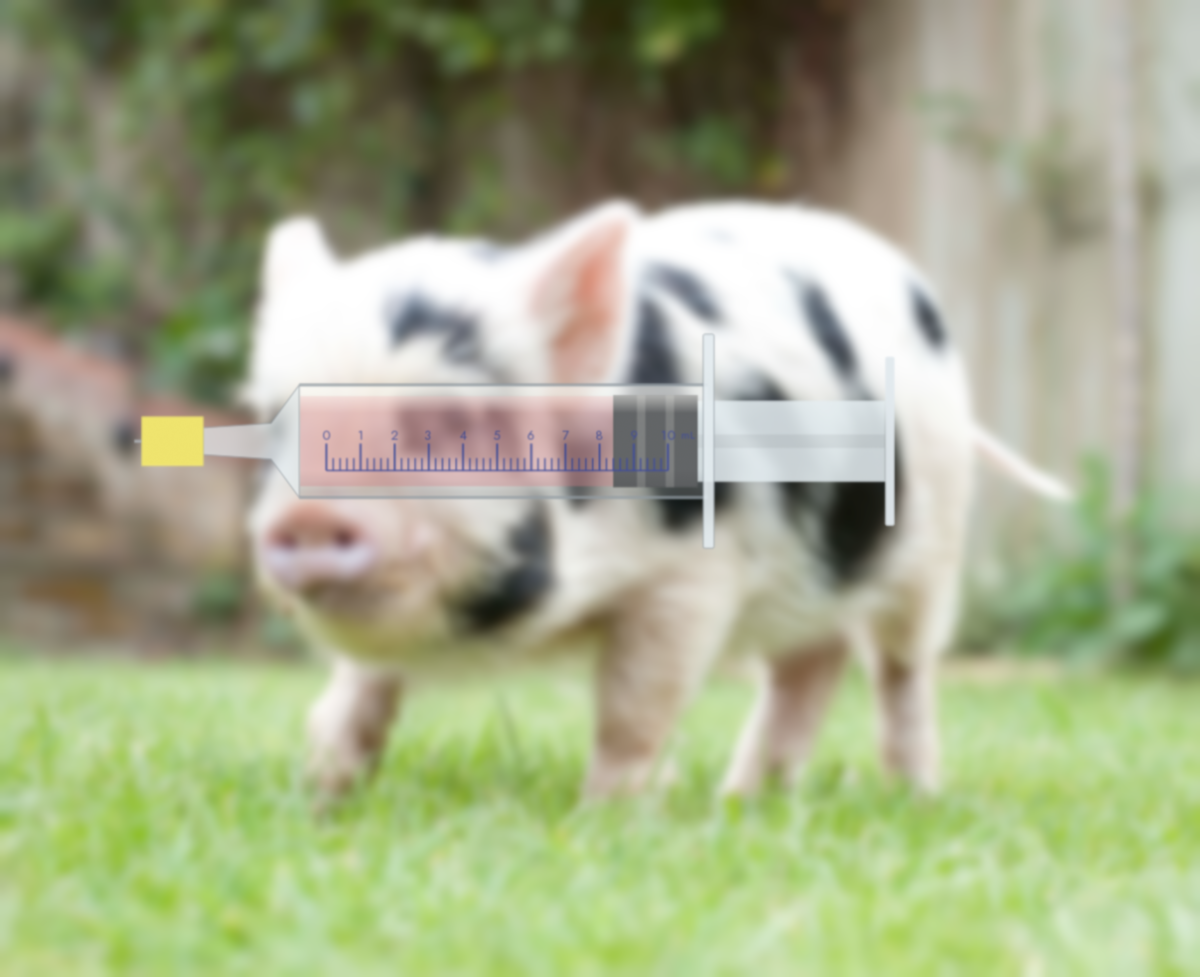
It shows value=8.4 unit=mL
